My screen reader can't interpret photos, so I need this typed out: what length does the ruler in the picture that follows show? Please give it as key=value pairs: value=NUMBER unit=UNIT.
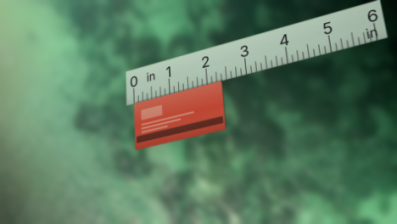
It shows value=2.375 unit=in
